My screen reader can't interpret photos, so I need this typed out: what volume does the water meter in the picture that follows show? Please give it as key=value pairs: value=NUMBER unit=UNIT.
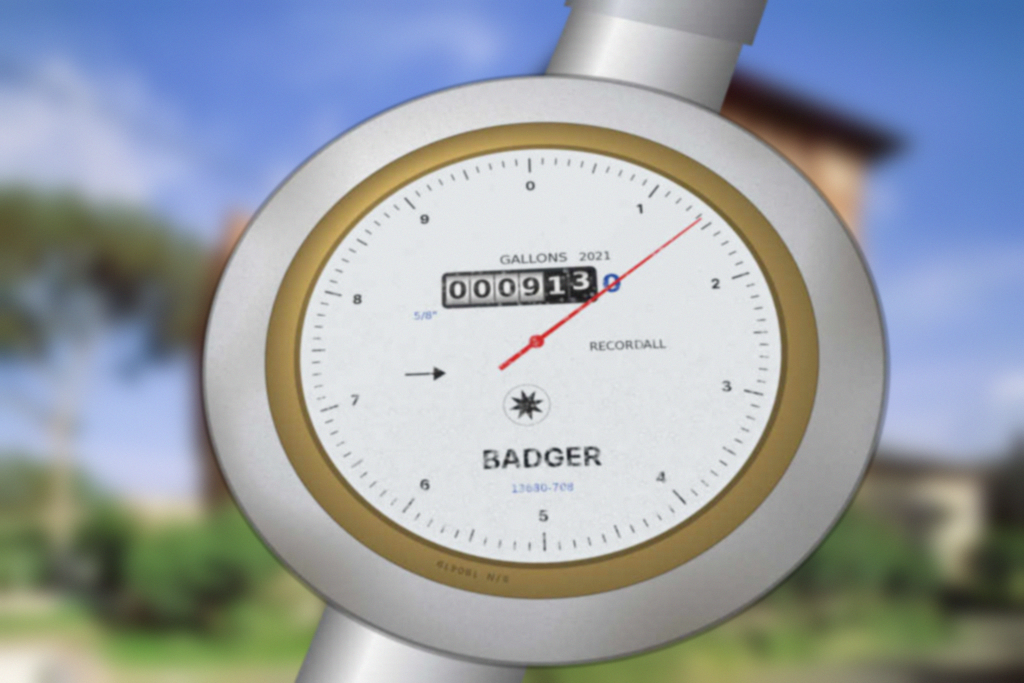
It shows value=9131.4 unit=gal
